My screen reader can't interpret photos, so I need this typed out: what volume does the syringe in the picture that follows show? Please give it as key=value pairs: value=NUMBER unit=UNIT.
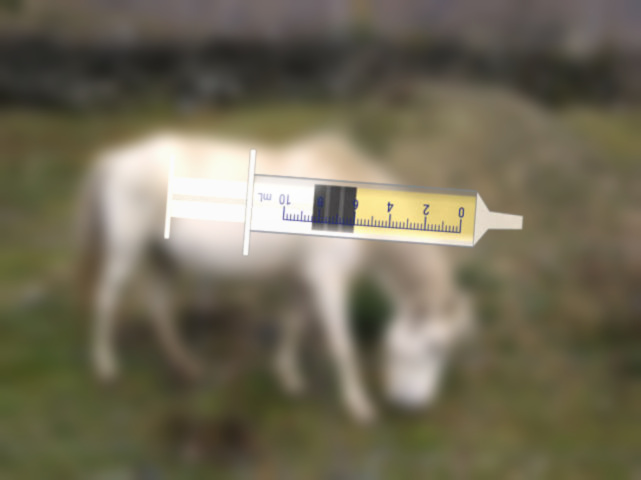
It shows value=6 unit=mL
